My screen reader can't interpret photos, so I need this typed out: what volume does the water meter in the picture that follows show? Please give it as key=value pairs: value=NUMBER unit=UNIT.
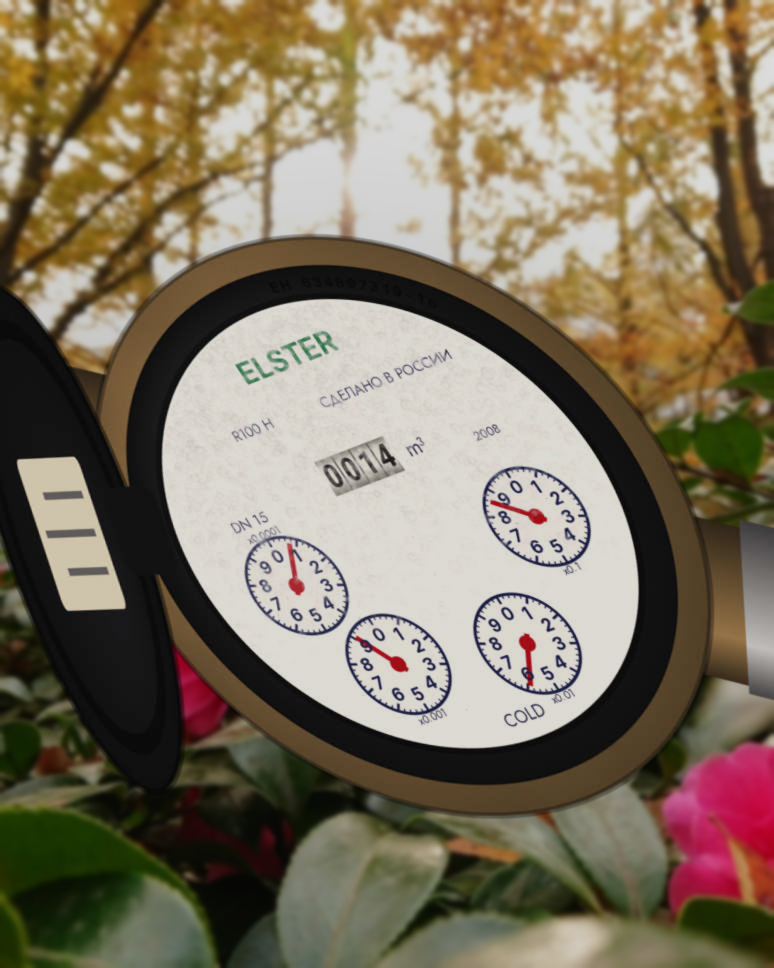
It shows value=14.8590 unit=m³
